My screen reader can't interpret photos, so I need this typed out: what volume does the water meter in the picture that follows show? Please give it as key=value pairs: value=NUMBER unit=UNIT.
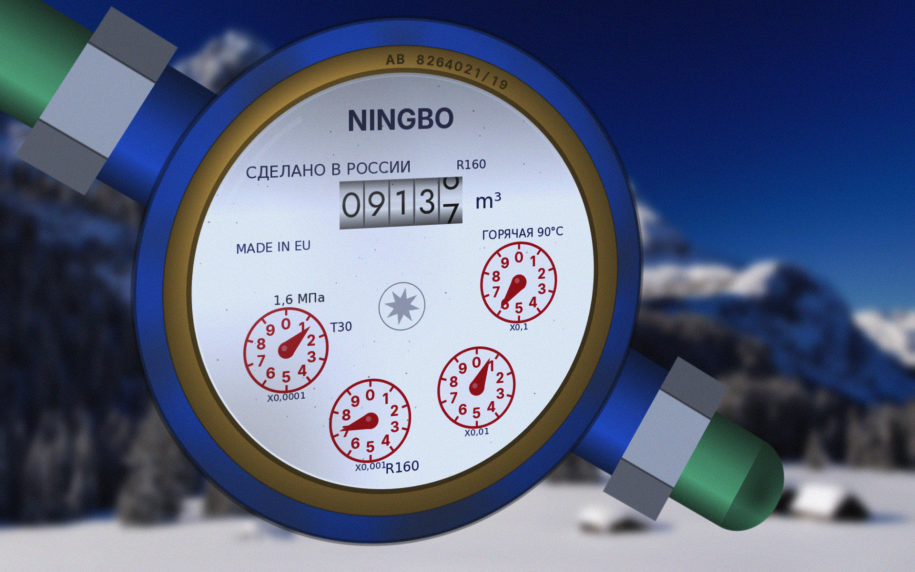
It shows value=9136.6071 unit=m³
